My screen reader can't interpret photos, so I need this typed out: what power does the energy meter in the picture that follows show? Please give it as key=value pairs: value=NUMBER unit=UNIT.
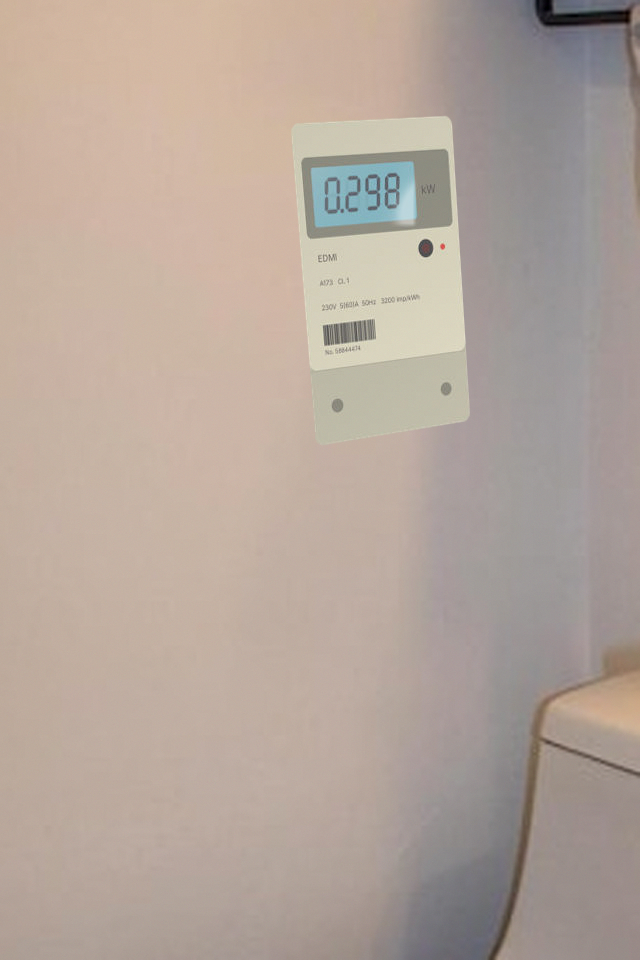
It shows value=0.298 unit=kW
